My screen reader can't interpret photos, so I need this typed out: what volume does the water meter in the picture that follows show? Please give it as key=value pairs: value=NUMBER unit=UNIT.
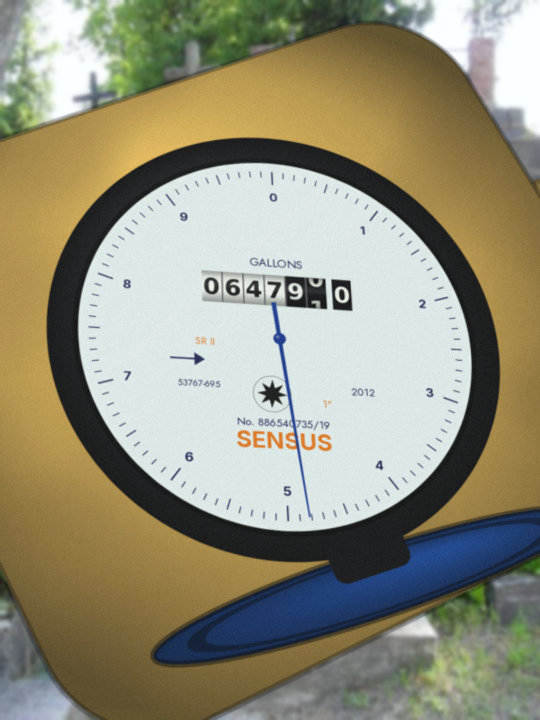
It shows value=647904.8 unit=gal
